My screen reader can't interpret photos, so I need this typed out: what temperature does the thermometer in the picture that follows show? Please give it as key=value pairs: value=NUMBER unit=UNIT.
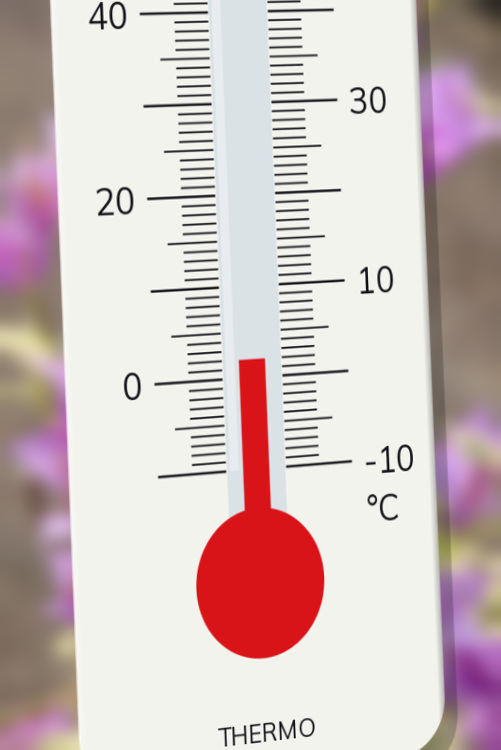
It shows value=2 unit=°C
